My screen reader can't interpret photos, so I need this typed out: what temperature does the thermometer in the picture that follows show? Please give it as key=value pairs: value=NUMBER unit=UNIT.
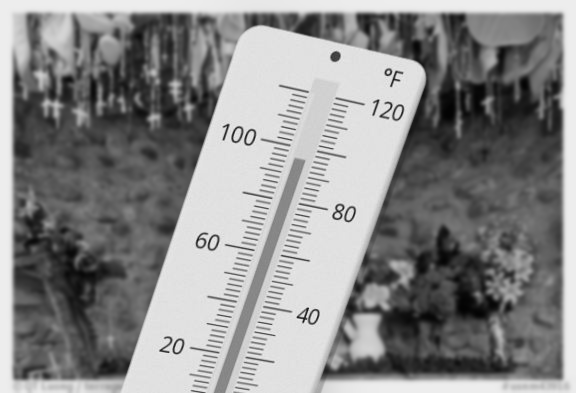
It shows value=96 unit=°F
